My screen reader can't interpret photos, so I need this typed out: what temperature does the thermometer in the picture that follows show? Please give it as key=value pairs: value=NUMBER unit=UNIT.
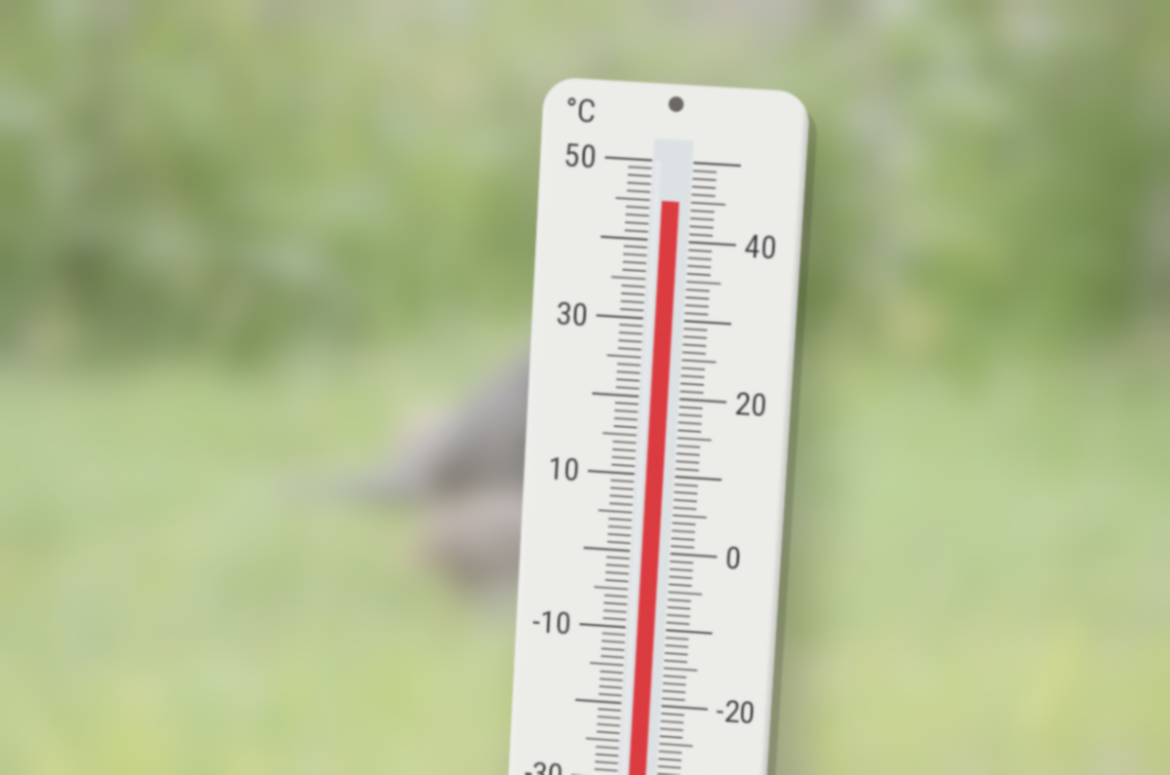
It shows value=45 unit=°C
